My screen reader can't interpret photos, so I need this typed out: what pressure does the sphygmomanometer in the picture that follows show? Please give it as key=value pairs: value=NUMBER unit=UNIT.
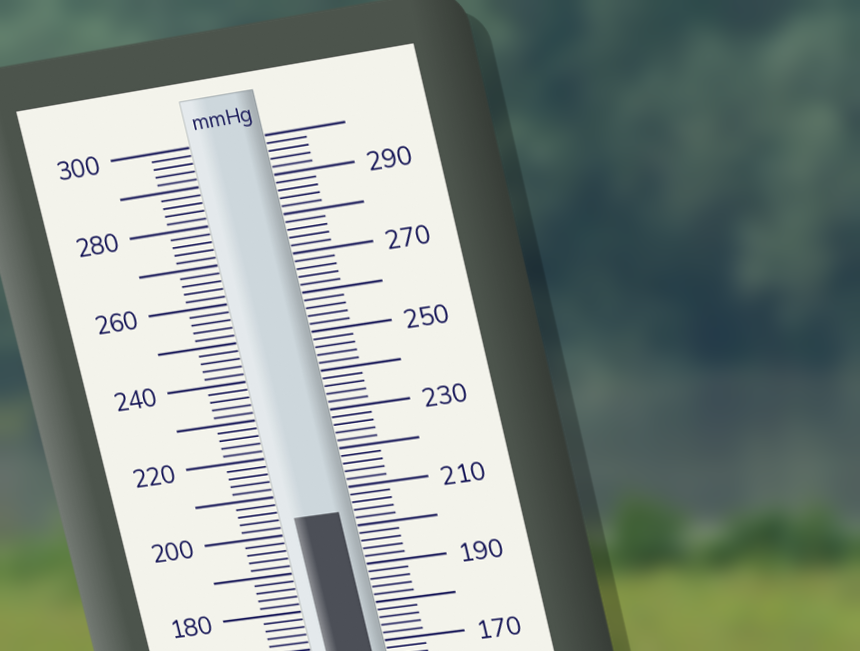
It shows value=204 unit=mmHg
